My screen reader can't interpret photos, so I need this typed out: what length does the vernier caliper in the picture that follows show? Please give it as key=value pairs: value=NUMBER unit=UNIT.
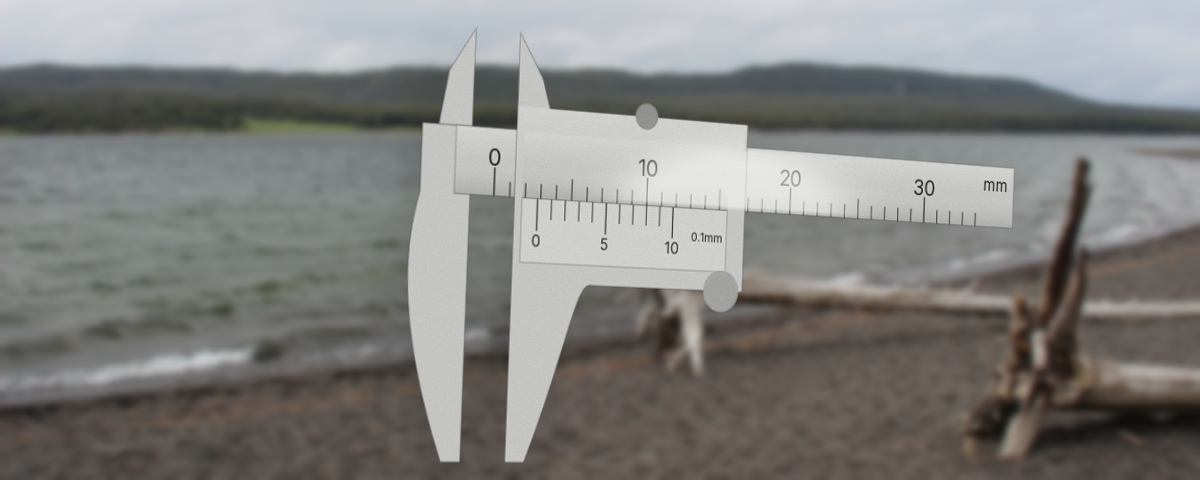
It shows value=2.8 unit=mm
